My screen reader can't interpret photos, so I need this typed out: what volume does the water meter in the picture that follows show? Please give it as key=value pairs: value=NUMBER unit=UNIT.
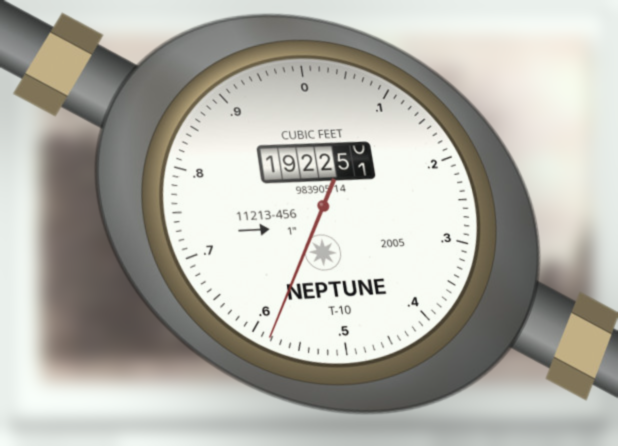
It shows value=192250.58 unit=ft³
